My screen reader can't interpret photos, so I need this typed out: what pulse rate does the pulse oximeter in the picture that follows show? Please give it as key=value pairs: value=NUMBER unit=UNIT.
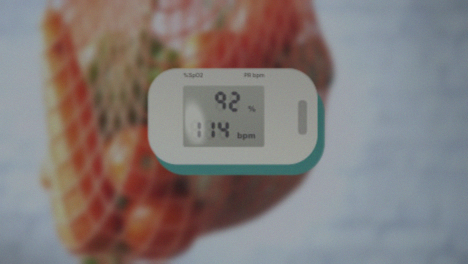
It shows value=114 unit=bpm
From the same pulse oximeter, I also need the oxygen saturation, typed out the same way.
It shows value=92 unit=%
